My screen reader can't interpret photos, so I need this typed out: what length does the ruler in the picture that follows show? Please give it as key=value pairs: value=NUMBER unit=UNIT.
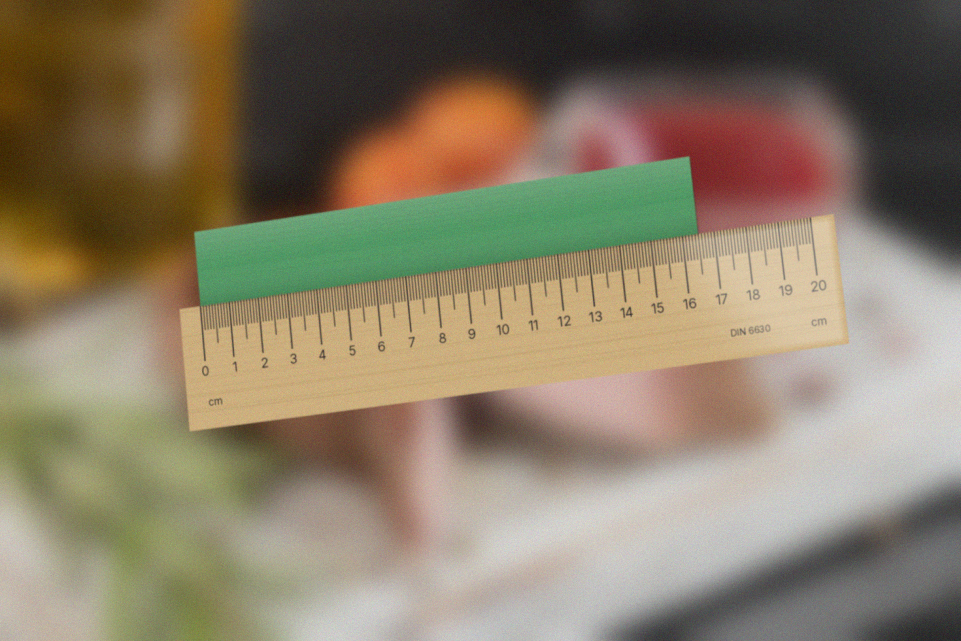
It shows value=16.5 unit=cm
